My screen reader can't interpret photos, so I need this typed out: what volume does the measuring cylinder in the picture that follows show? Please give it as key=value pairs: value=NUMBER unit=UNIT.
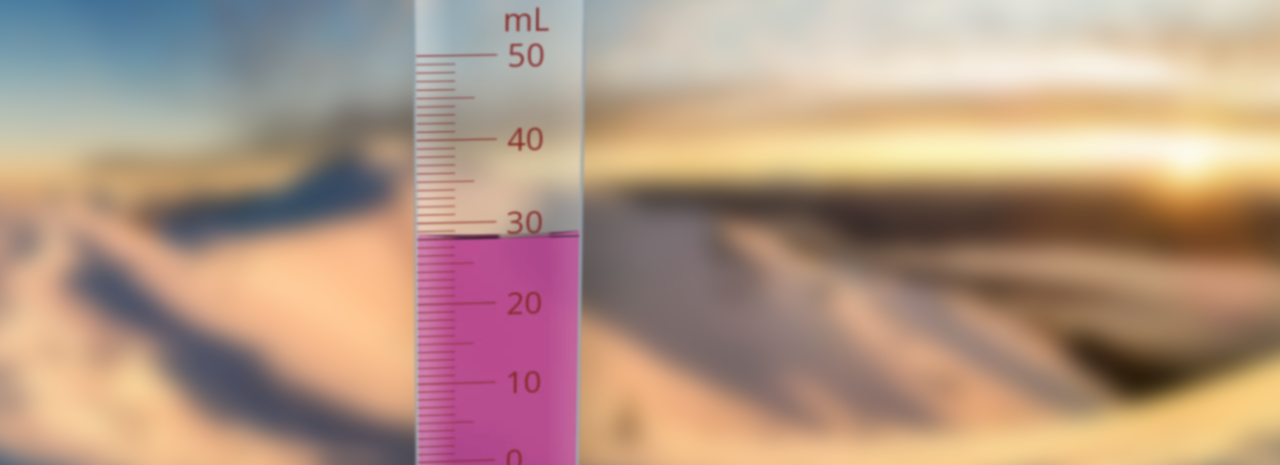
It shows value=28 unit=mL
